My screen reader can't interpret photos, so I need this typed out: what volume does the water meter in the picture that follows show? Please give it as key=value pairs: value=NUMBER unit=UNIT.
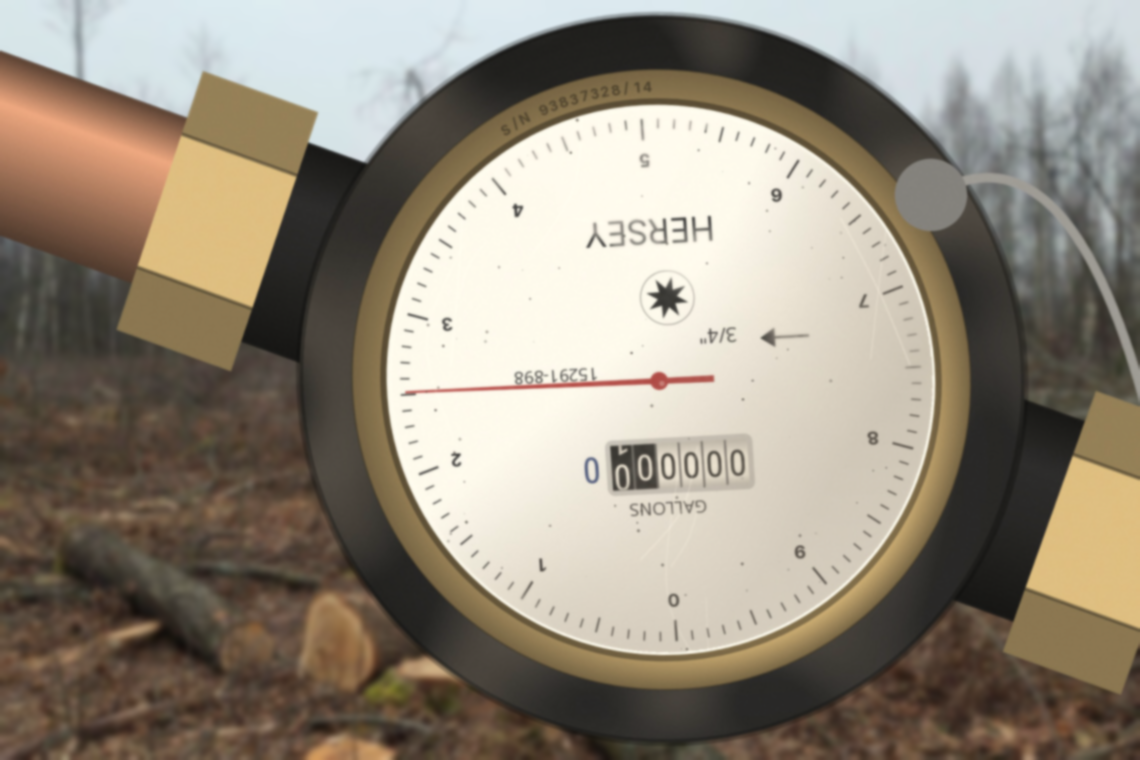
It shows value=2.5 unit=gal
